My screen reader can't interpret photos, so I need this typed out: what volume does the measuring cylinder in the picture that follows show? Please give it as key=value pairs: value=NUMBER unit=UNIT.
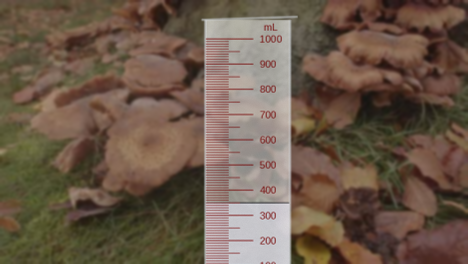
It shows value=350 unit=mL
